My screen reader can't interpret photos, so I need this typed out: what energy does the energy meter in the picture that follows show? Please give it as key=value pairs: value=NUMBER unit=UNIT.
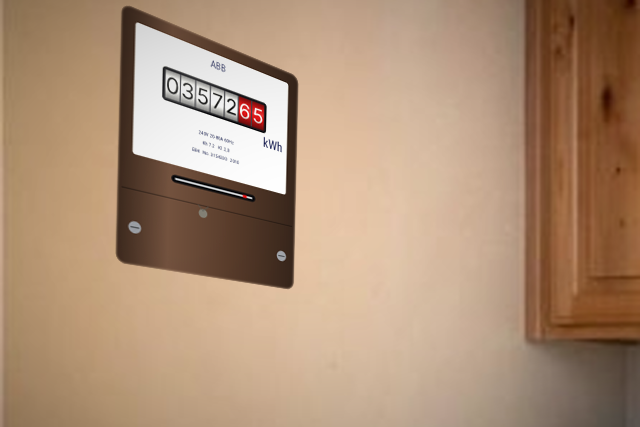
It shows value=3572.65 unit=kWh
